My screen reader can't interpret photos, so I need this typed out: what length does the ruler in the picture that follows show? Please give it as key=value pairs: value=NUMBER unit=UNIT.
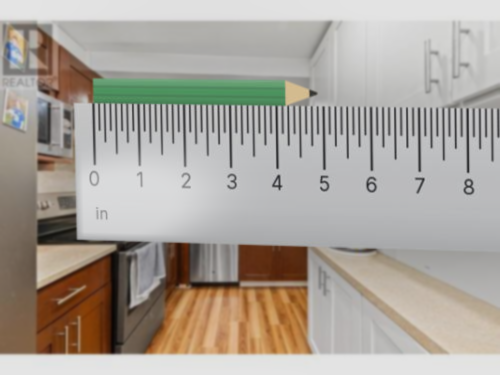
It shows value=4.875 unit=in
